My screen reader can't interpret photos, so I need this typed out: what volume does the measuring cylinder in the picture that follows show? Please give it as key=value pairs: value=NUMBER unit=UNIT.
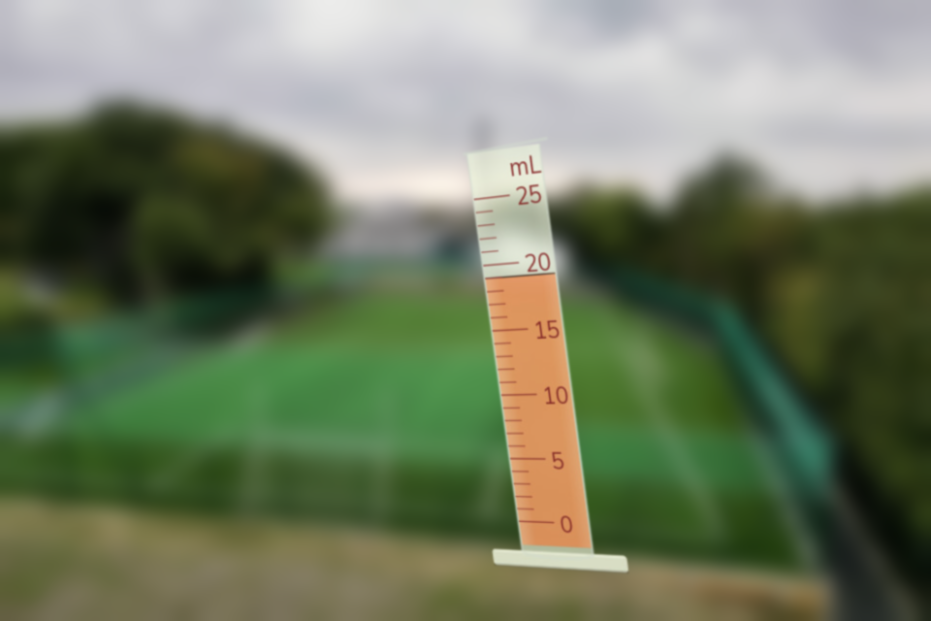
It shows value=19 unit=mL
